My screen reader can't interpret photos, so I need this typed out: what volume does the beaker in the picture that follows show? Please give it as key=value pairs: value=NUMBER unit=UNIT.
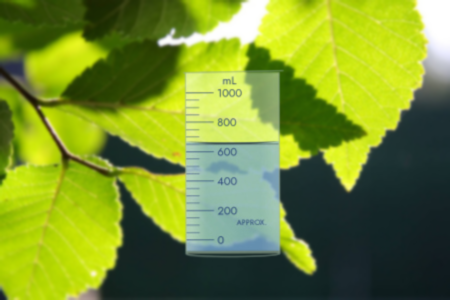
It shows value=650 unit=mL
